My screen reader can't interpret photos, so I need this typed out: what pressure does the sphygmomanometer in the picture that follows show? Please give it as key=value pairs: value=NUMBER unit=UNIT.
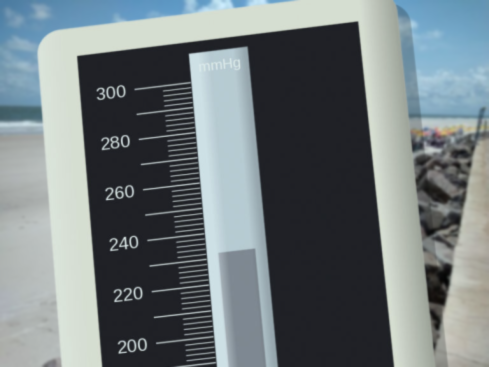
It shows value=232 unit=mmHg
